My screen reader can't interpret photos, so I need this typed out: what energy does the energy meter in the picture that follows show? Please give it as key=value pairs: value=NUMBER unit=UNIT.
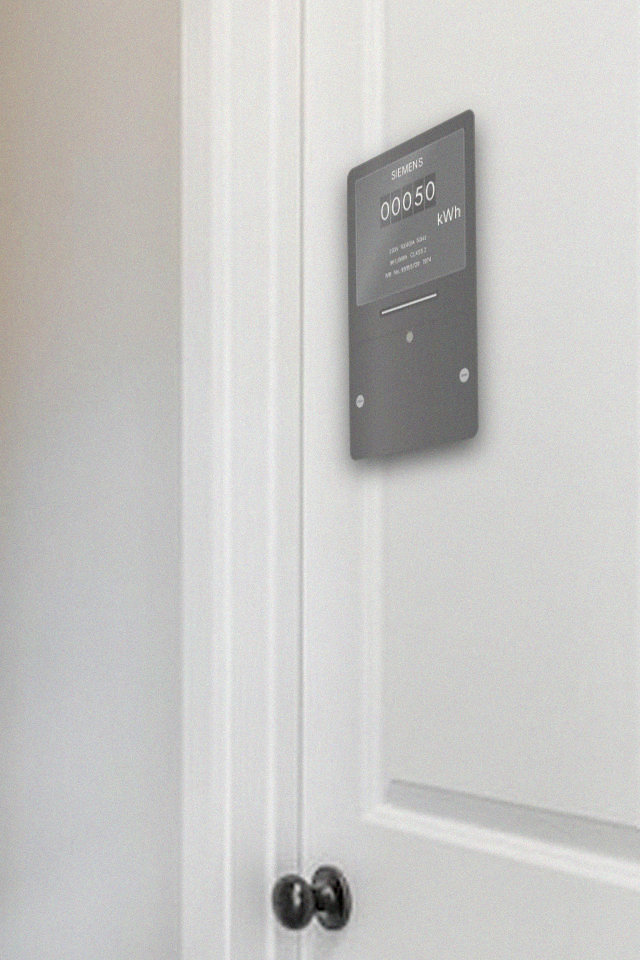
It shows value=50 unit=kWh
